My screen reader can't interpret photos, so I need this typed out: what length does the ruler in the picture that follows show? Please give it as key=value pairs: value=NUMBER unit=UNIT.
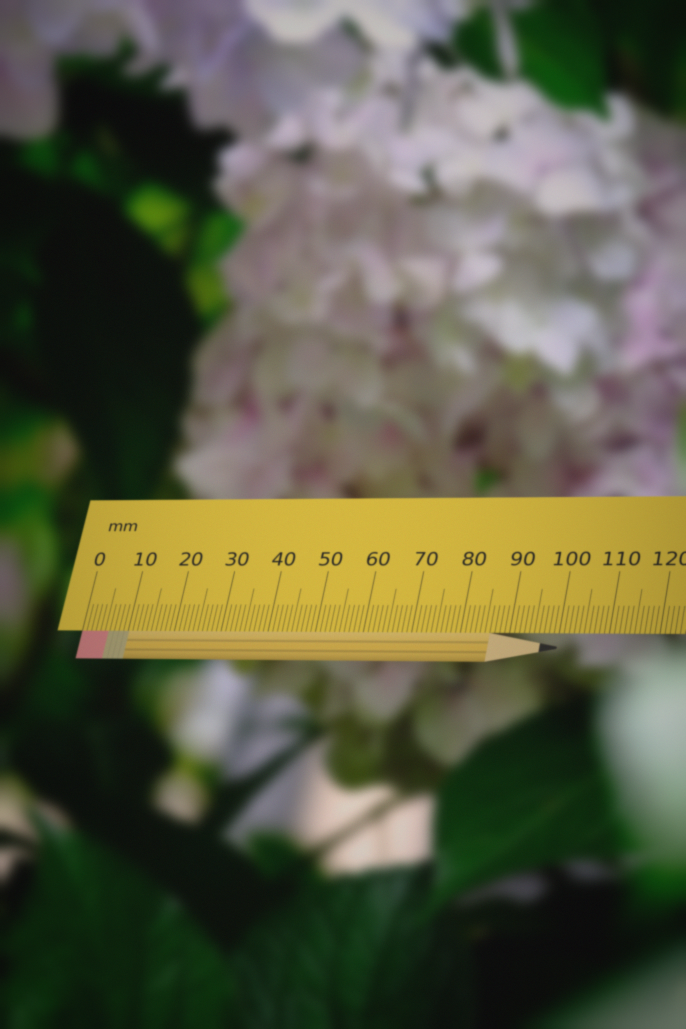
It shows value=100 unit=mm
